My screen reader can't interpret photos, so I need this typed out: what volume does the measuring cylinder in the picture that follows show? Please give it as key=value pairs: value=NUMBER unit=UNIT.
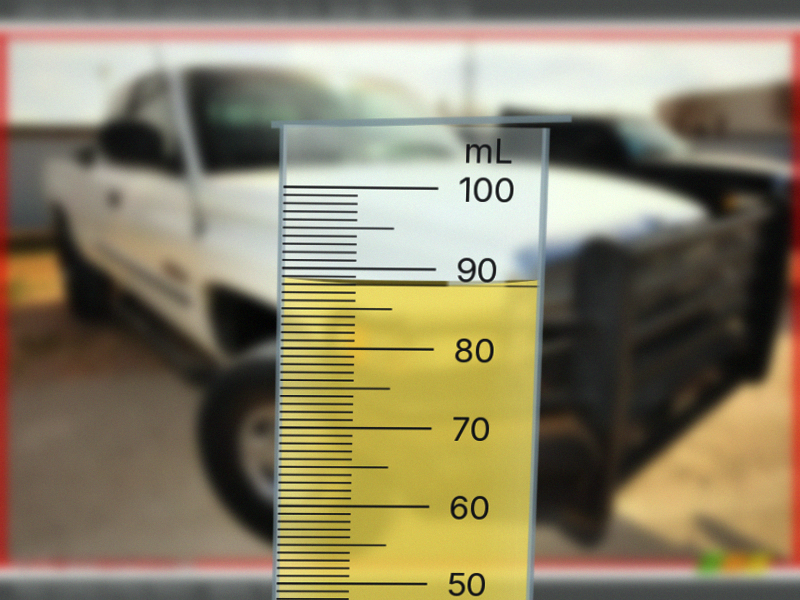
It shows value=88 unit=mL
